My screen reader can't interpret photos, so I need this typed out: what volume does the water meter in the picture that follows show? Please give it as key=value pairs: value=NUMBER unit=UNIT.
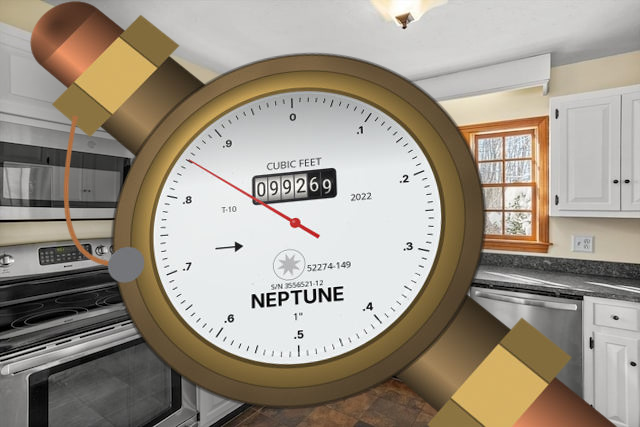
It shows value=99268.85 unit=ft³
